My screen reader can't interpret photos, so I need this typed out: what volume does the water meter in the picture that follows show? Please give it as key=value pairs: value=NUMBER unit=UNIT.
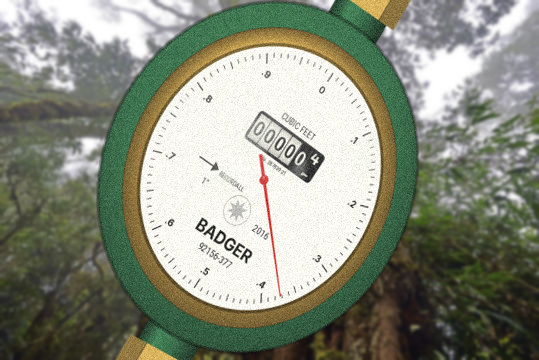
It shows value=4.37 unit=ft³
